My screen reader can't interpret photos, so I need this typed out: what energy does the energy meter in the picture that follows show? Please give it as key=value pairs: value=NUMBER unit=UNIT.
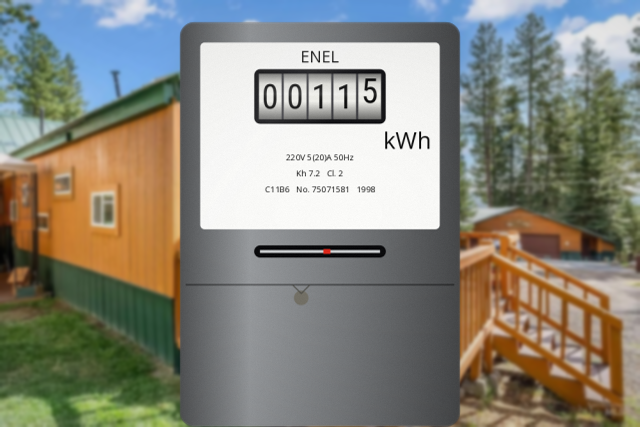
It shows value=115 unit=kWh
